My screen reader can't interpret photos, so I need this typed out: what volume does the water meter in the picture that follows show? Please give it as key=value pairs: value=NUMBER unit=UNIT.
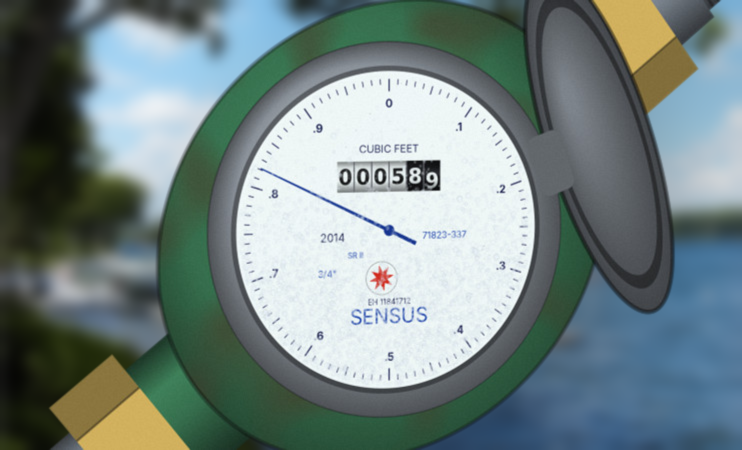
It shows value=588.82 unit=ft³
